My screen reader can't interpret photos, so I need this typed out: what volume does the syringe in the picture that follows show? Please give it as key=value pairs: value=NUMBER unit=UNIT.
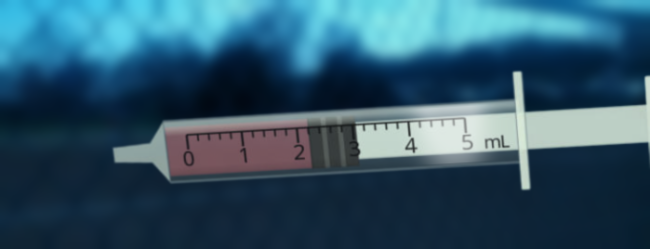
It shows value=2.2 unit=mL
